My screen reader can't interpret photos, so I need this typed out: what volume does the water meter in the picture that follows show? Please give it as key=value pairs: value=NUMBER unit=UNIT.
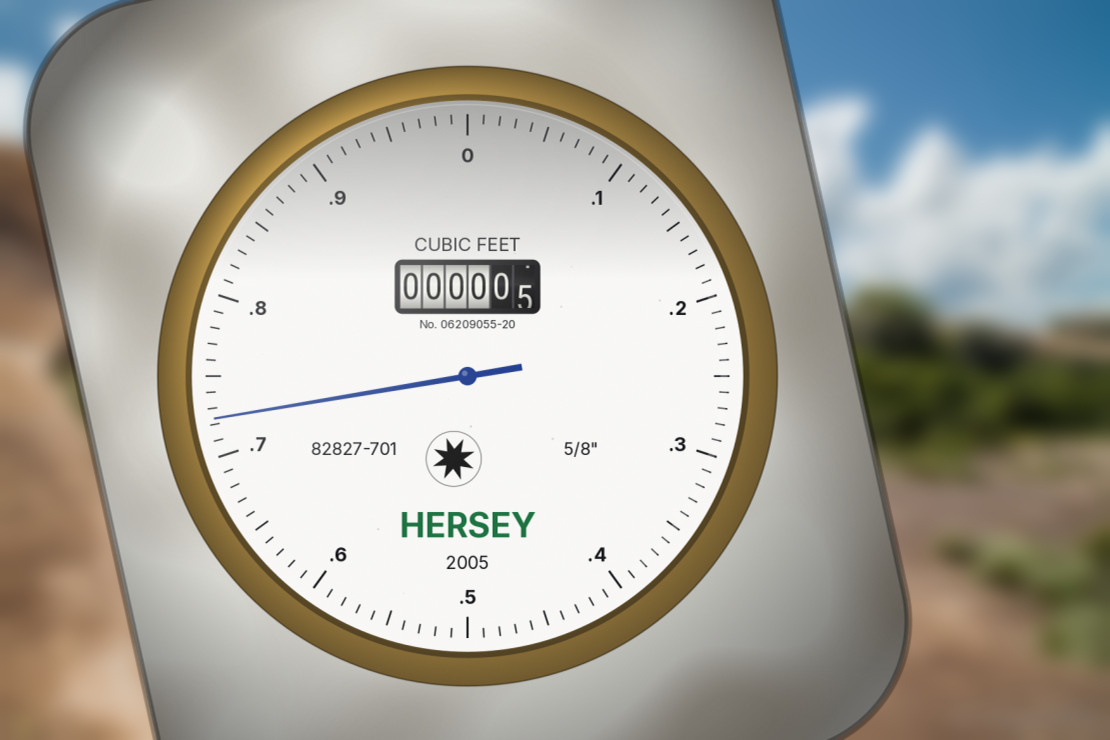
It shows value=4.72 unit=ft³
